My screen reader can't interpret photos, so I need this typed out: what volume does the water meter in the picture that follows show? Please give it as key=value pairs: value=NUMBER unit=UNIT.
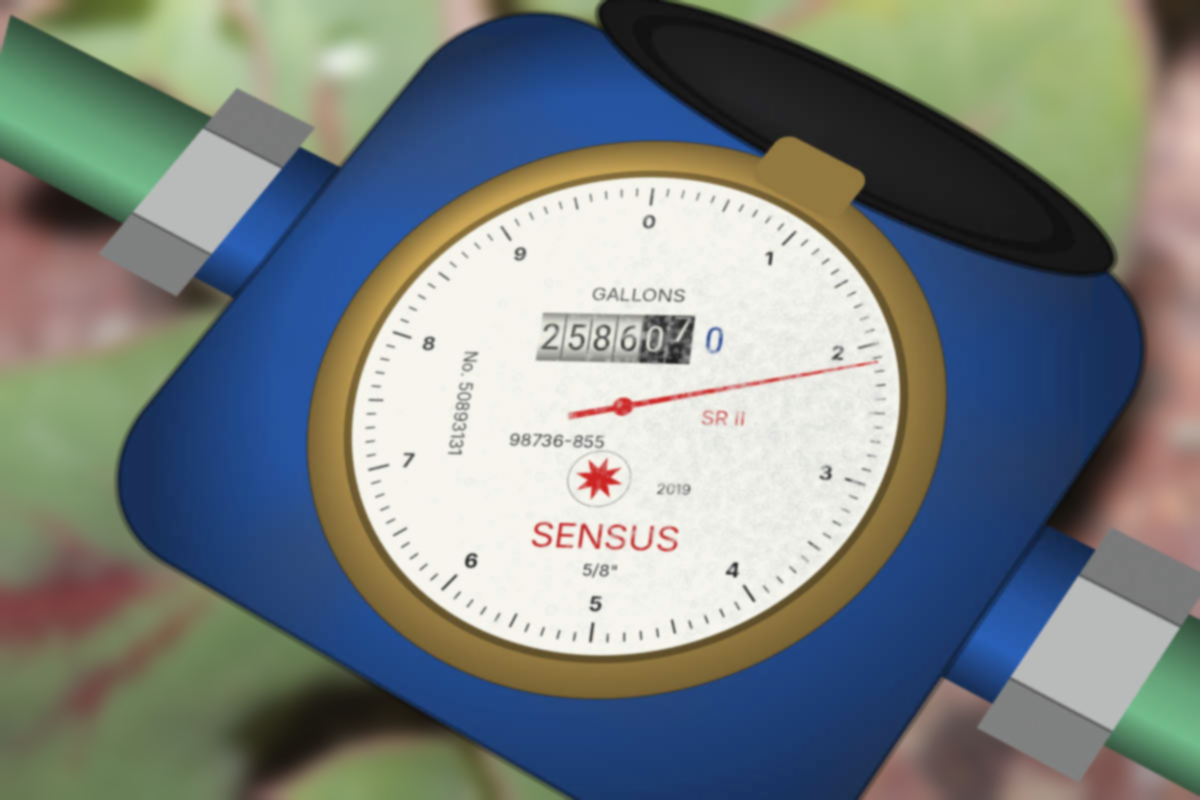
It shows value=2586072.1 unit=gal
